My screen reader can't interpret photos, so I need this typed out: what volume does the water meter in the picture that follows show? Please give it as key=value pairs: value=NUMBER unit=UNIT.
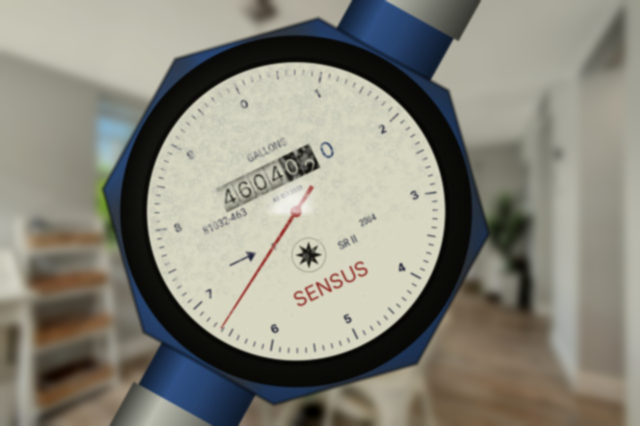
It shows value=4604016.6 unit=gal
